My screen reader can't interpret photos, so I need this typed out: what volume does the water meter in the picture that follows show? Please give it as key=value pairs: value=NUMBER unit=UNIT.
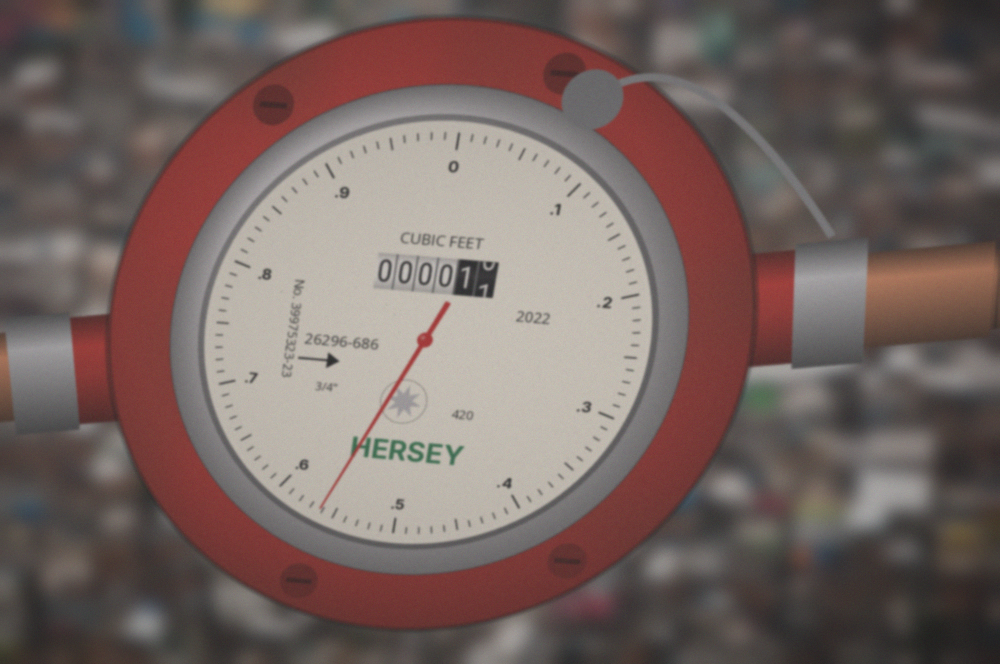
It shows value=10.56 unit=ft³
